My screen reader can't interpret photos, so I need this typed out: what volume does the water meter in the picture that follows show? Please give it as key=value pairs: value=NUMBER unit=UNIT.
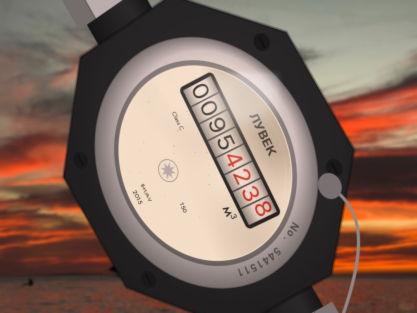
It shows value=95.4238 unit=m³
